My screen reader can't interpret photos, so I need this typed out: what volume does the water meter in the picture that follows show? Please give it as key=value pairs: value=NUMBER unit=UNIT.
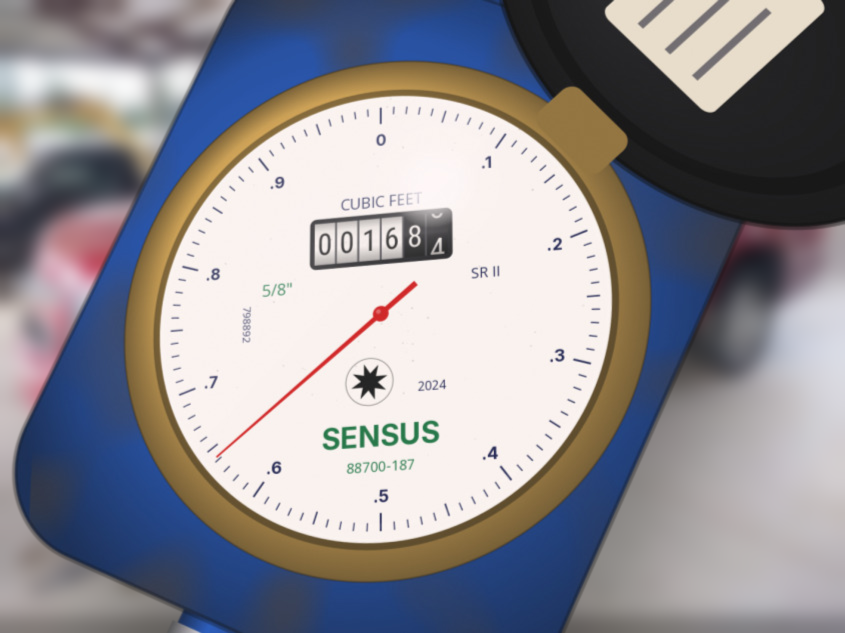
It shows value=1683.64 unit=ft³
